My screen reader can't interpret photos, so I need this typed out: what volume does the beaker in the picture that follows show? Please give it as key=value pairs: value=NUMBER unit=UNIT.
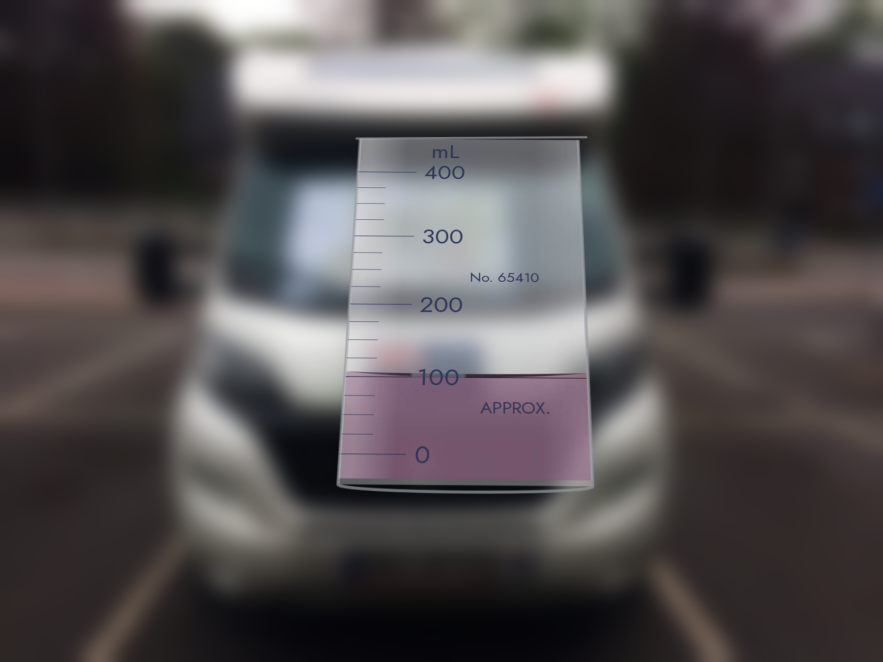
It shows value=100 unit=mL
